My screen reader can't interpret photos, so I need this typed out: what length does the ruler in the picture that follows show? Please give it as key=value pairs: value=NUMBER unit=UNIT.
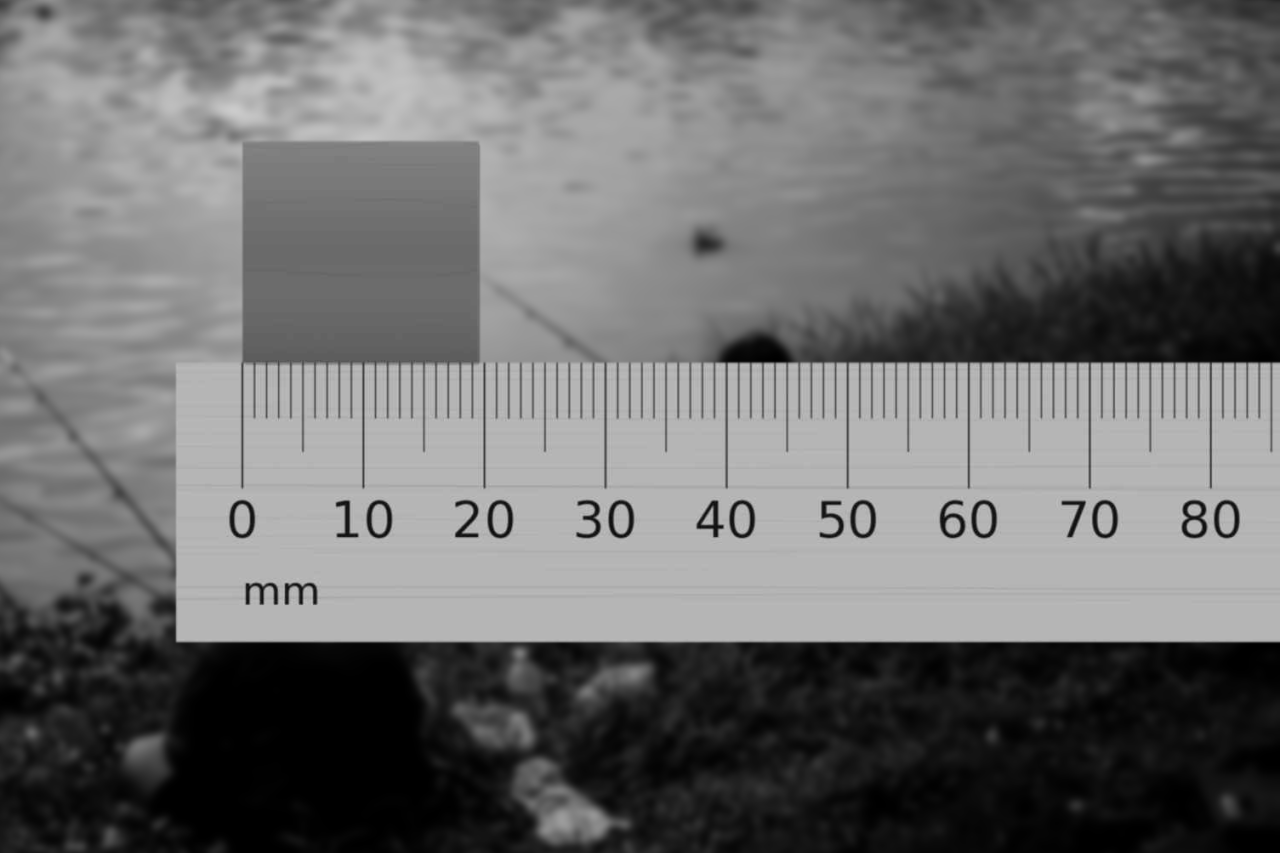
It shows value=19.5 unit=mm
